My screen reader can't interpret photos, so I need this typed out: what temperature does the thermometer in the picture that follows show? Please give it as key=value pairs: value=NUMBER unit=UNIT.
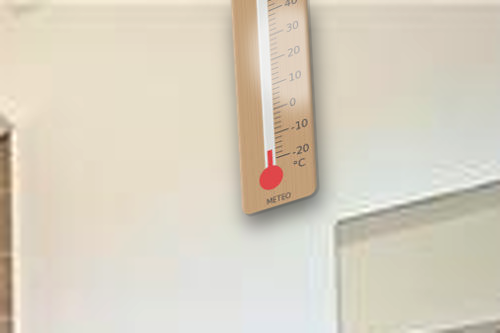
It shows value=-16 unit=°C
